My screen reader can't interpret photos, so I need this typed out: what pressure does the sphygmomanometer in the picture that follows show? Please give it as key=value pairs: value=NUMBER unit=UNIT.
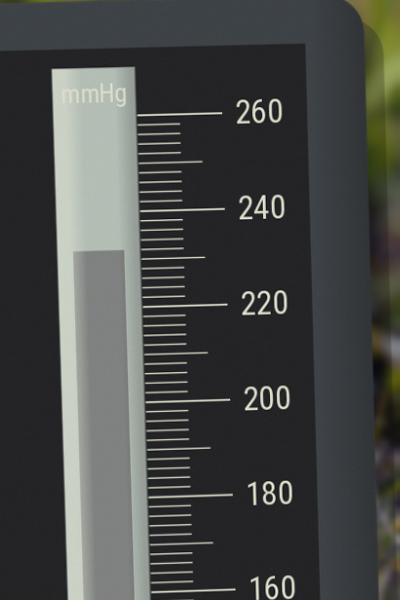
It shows value=232 unit=mmHg
